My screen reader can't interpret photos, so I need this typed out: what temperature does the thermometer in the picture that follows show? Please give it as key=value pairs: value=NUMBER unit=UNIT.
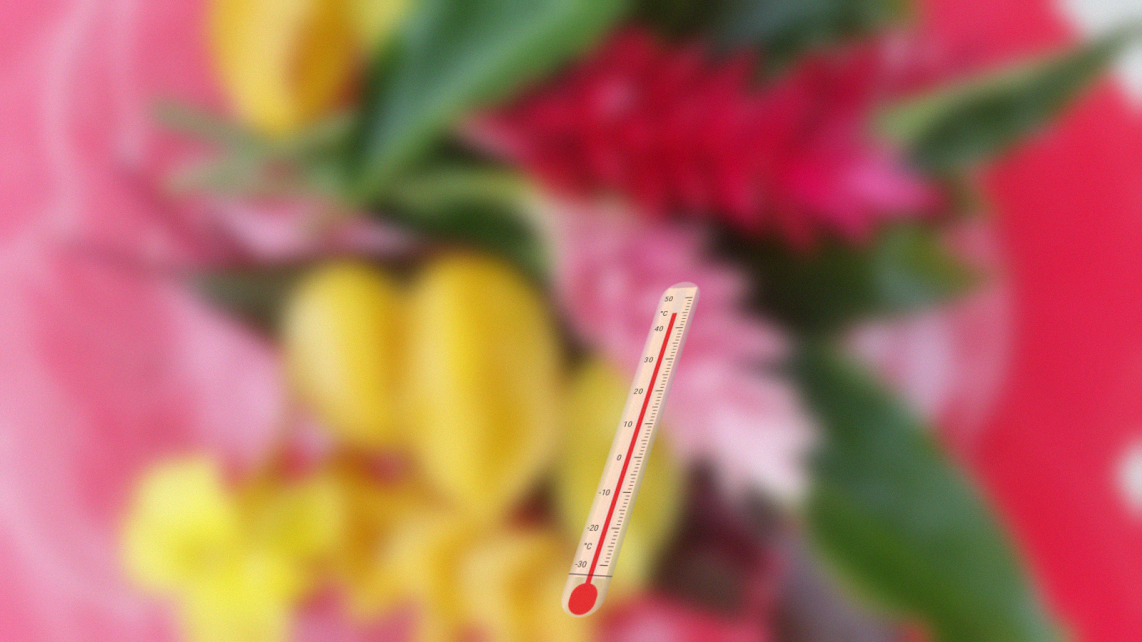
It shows value=45 unit=°C
